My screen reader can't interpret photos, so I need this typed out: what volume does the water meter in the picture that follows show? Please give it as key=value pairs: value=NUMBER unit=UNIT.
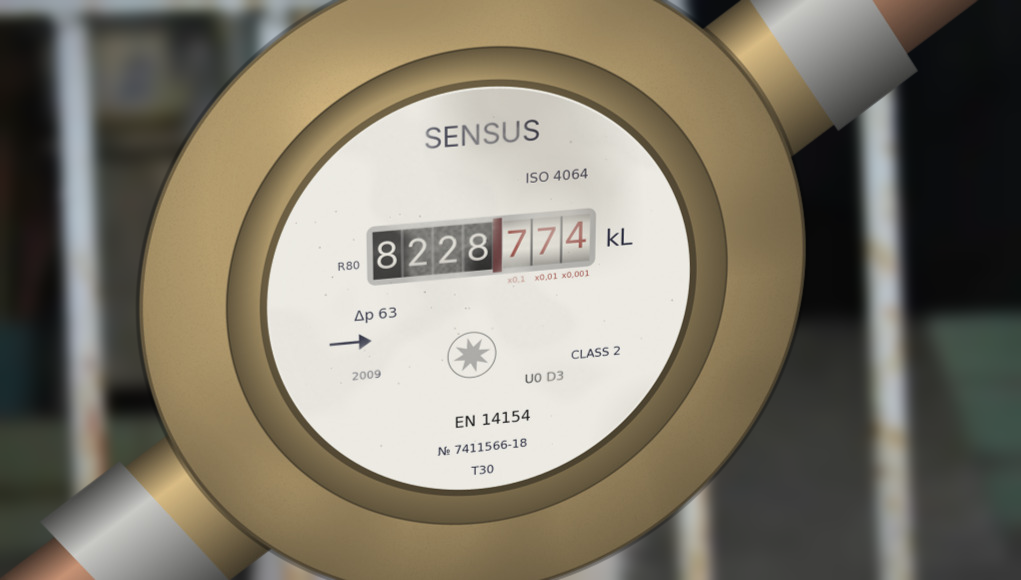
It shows value=8228.774 unit=kL
